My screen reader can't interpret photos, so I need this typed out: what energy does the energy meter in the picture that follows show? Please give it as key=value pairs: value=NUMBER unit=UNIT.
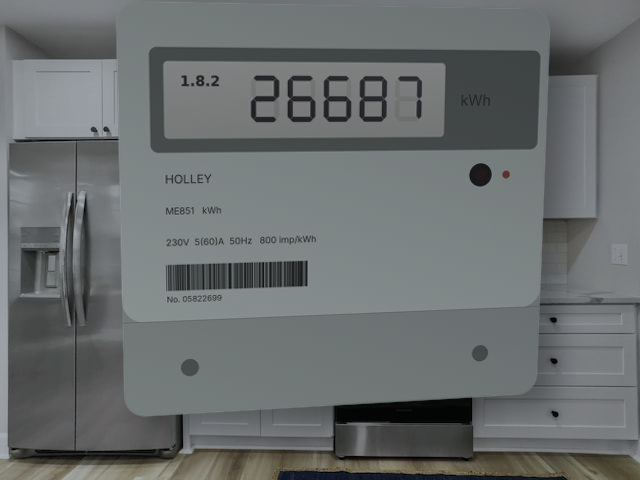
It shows value=26687 unit=kWh
